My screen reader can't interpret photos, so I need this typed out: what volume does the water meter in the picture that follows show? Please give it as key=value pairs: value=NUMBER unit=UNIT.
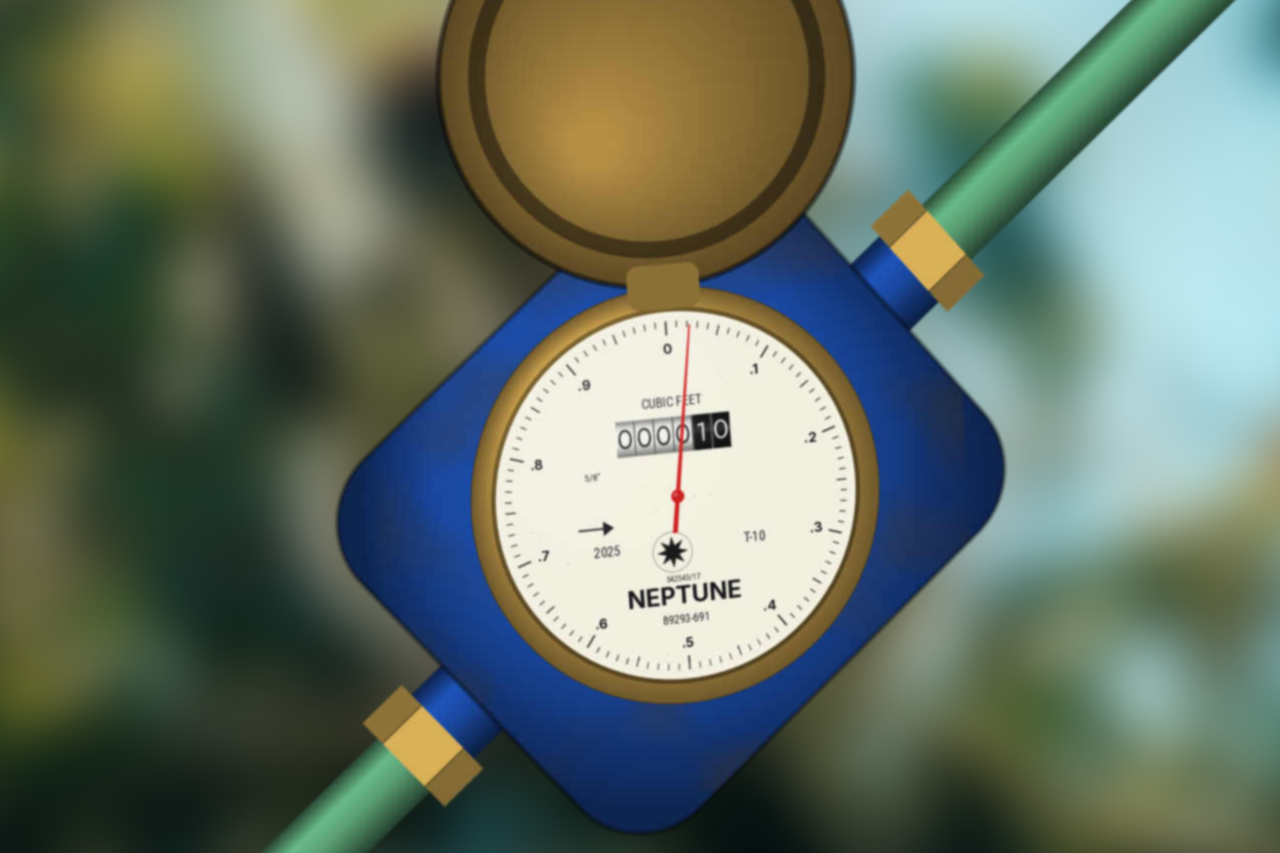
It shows value=10.02 unit=ft³
